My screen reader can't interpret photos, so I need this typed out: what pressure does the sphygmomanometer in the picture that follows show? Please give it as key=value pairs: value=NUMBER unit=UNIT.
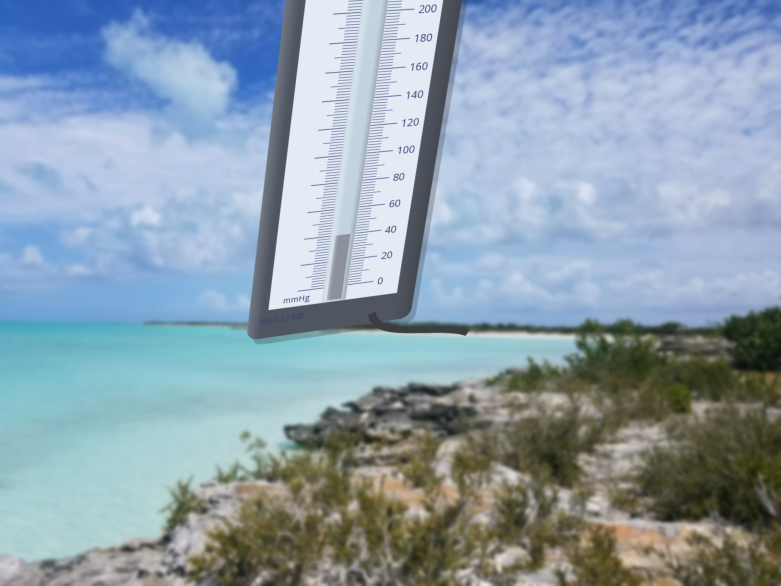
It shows value=40 unit=mmHg
